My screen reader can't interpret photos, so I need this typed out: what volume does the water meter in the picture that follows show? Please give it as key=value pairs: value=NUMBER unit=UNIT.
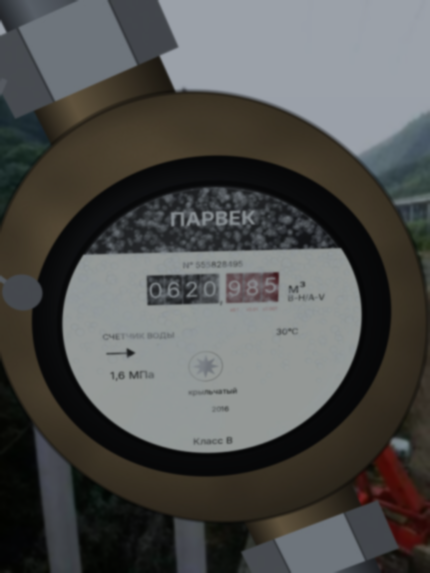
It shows value=620.985 unit=m³
